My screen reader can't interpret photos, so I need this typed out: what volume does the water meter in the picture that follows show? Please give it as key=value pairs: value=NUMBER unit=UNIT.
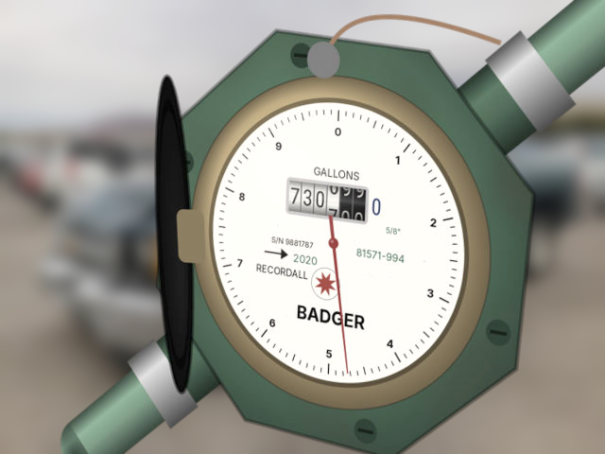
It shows value=7306994.7 unit=gal
